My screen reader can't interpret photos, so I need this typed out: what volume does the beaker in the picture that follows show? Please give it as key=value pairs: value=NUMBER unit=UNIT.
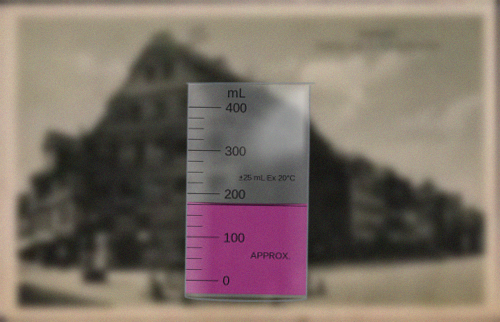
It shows value=175 unit=mL
